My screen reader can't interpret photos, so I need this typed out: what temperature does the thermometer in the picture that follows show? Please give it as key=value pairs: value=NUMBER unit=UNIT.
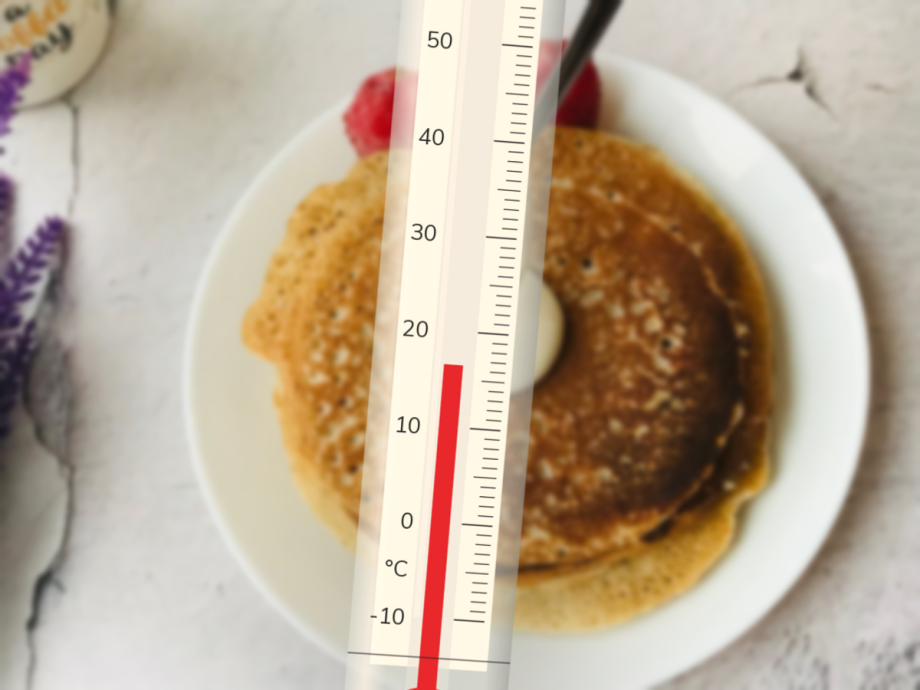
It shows value=16.5 unit=°C
